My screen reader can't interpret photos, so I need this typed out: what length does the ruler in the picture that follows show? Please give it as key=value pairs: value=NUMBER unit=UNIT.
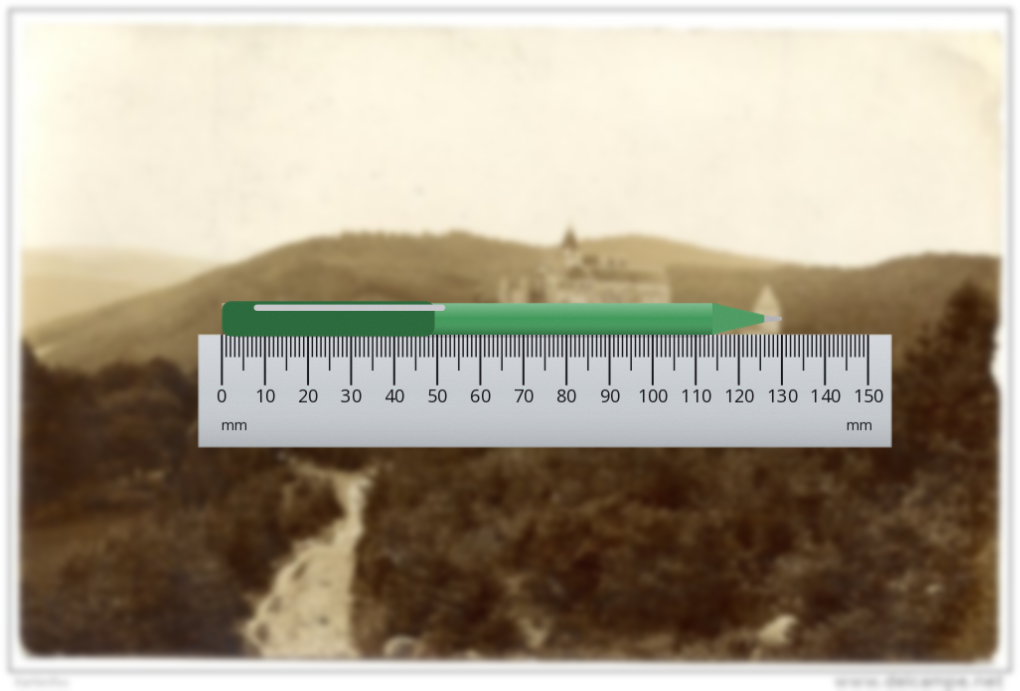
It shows value=130 unit=mm
